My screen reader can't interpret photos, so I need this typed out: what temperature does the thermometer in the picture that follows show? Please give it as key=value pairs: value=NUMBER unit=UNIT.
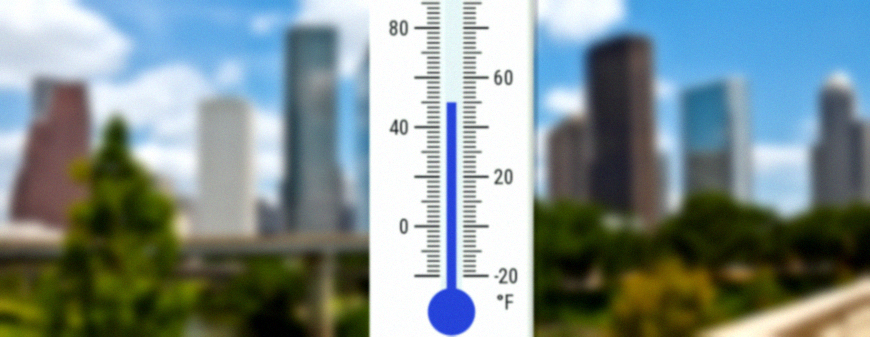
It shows value=50 unit=°F
